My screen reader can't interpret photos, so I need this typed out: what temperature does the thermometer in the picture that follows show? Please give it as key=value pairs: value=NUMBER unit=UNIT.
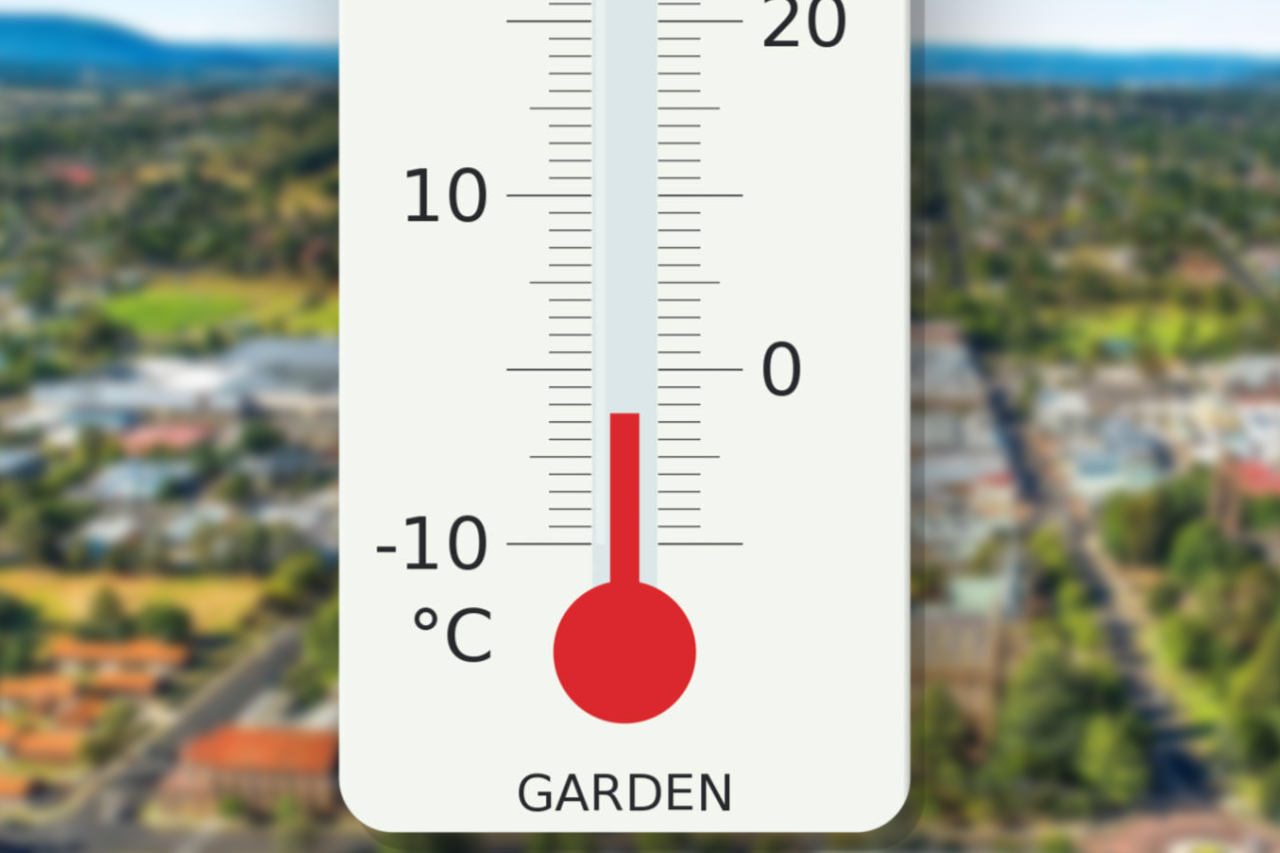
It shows value=-2.5 unit=°C
